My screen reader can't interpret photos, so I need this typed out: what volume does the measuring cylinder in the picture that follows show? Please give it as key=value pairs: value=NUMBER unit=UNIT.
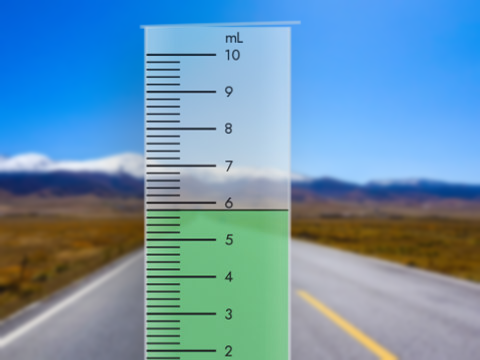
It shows value=5.8 unit=mL
